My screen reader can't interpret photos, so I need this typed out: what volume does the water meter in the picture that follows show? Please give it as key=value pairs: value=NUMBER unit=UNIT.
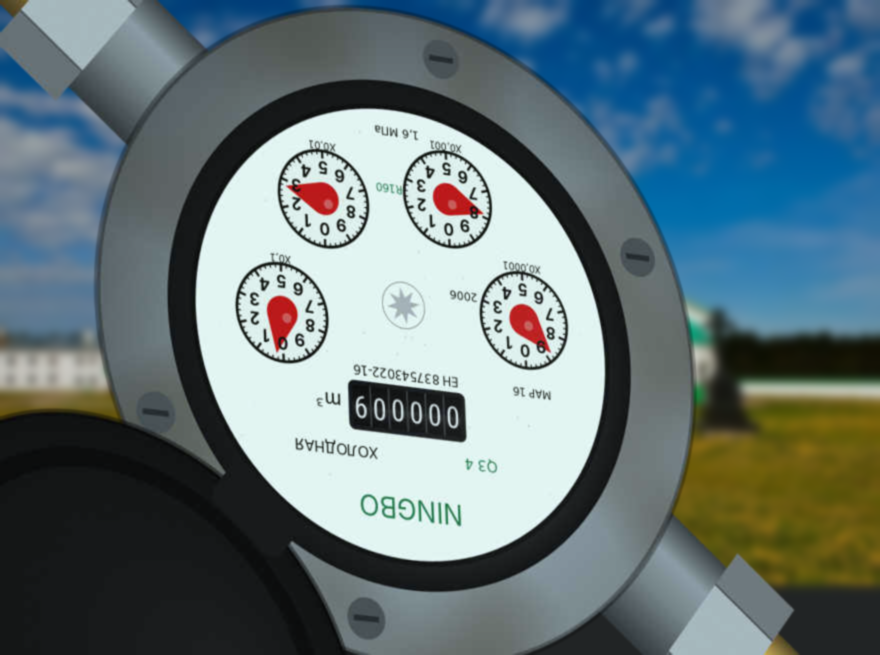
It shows value=9.0278 unit=m³
